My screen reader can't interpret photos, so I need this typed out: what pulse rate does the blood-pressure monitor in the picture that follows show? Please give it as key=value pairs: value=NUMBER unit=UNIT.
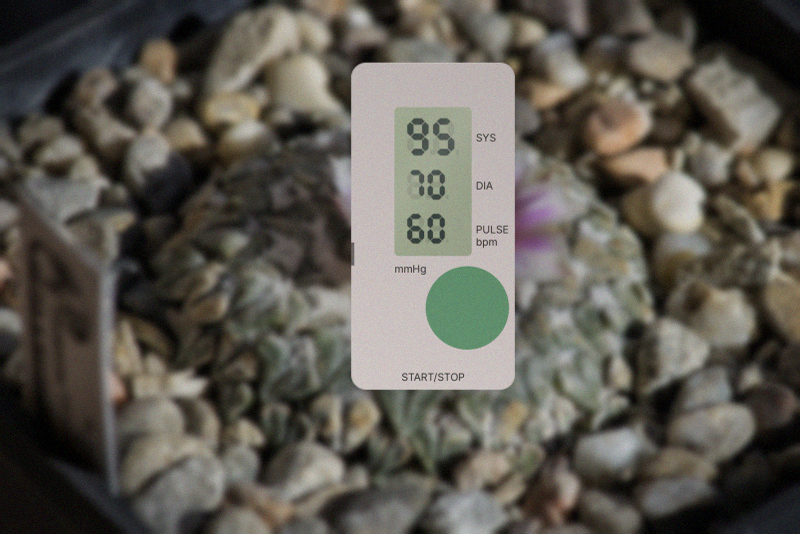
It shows value=60 unit=bpm
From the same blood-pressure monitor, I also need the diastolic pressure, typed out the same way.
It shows value=70 unit=mmHg
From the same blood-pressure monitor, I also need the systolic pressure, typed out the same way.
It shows value=95 unit=mmHg
